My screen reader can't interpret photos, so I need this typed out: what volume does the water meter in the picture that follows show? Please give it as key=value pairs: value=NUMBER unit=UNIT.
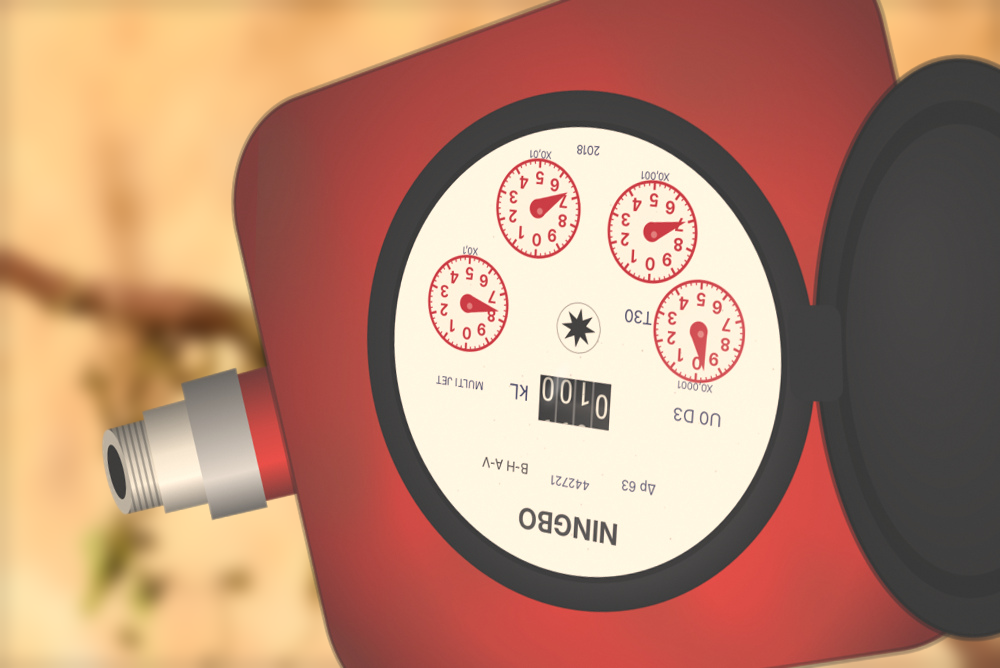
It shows value=99.7669 unit=kL
